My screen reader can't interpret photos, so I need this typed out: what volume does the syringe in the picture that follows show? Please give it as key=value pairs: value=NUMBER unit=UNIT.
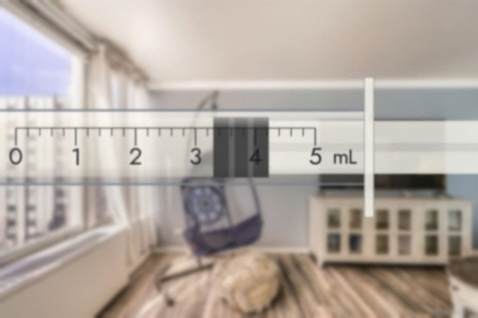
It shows value=3.3 unit=mL
